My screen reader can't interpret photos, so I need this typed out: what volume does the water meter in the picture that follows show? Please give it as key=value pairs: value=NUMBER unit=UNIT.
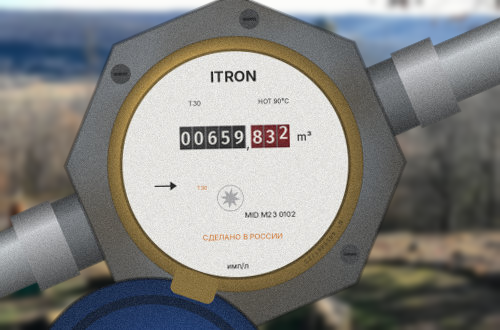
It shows value=659.832 unit=m³
